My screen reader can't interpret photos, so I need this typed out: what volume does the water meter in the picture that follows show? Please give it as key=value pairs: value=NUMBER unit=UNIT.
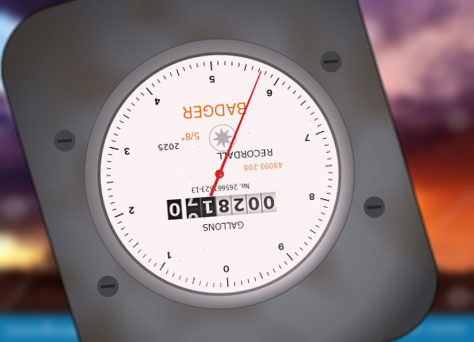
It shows value=28165.7 unit=gal
